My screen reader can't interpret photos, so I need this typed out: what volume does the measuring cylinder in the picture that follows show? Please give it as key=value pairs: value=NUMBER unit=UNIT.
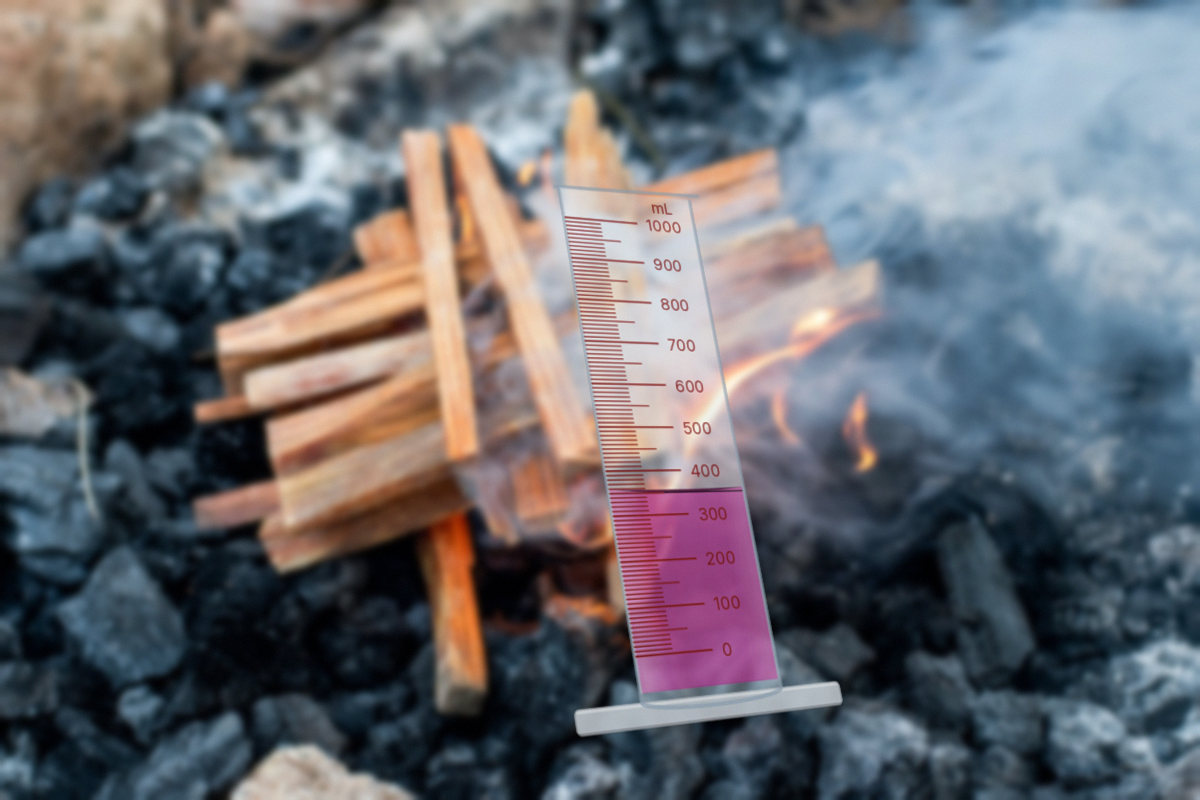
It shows value=350 unit=mL
